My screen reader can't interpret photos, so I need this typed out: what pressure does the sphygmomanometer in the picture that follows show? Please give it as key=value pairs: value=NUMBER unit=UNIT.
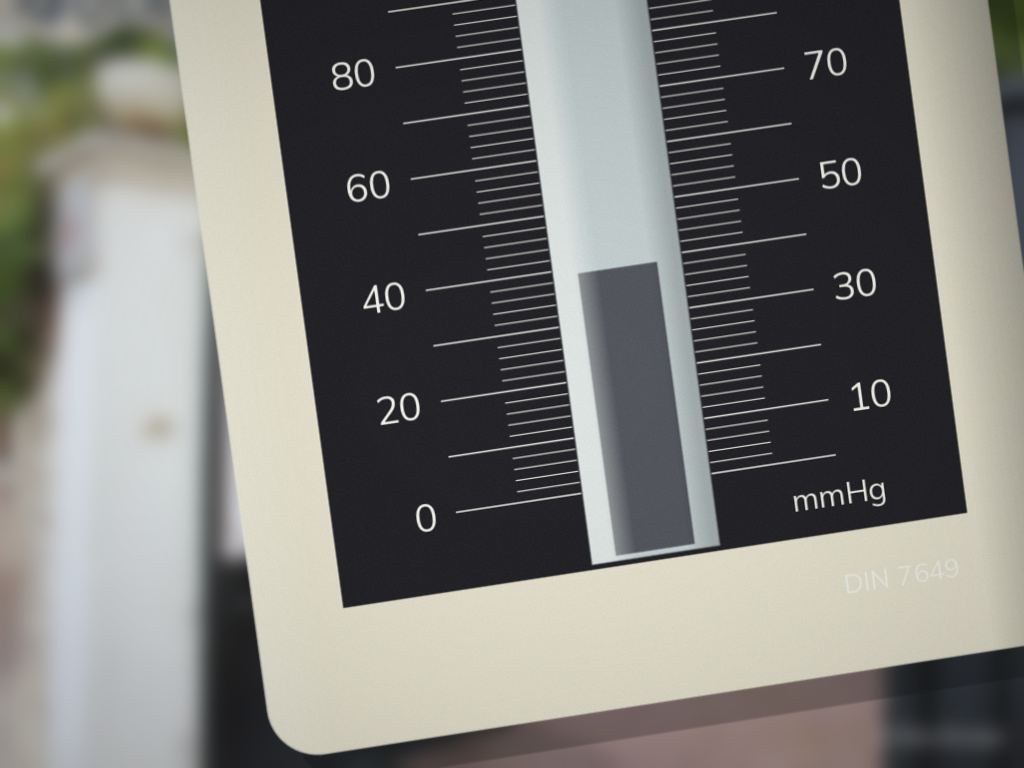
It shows value=39 unit=mmHg
